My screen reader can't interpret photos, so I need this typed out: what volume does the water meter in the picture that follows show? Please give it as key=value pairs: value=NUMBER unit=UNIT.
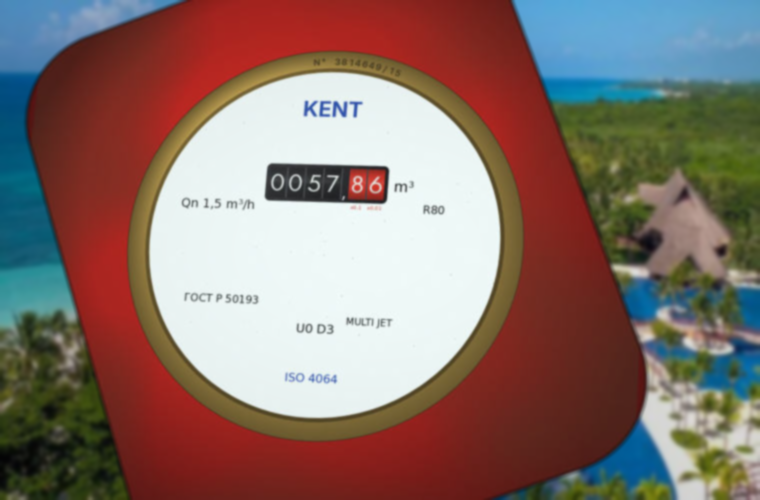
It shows value=57.86 unit=m³
